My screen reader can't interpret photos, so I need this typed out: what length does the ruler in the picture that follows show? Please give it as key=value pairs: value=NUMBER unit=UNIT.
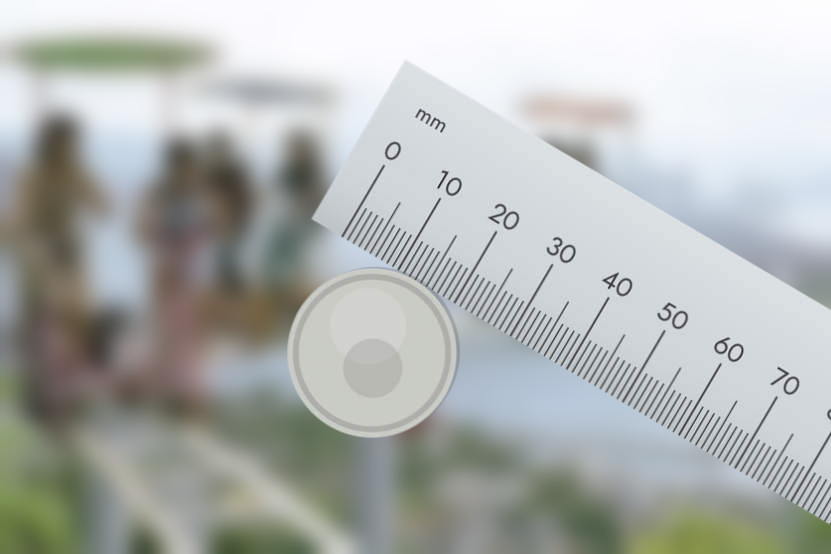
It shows value=26 unit=mm
